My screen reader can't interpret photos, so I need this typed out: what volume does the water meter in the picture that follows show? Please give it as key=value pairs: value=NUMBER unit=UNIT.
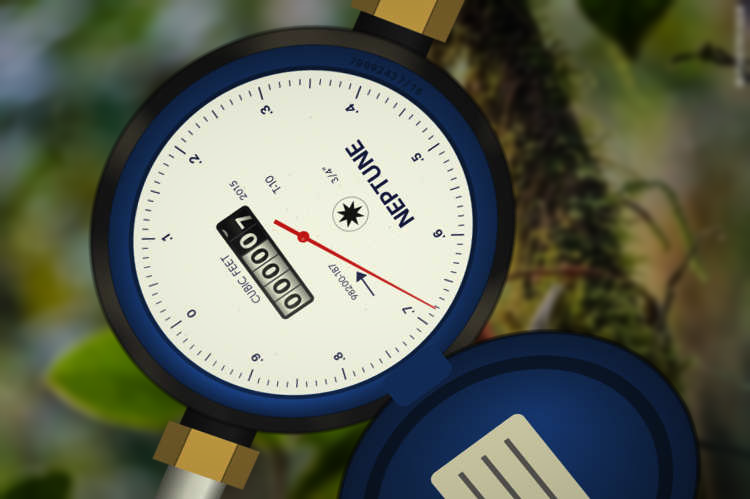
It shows value=6.68 unit=ft³
